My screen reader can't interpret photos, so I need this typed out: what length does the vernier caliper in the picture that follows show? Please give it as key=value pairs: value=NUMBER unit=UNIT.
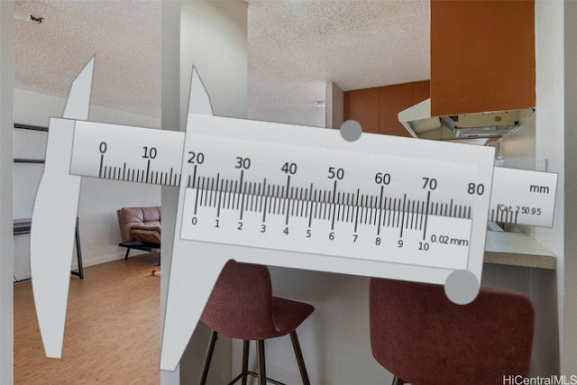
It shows value=21.0 unit=mm
